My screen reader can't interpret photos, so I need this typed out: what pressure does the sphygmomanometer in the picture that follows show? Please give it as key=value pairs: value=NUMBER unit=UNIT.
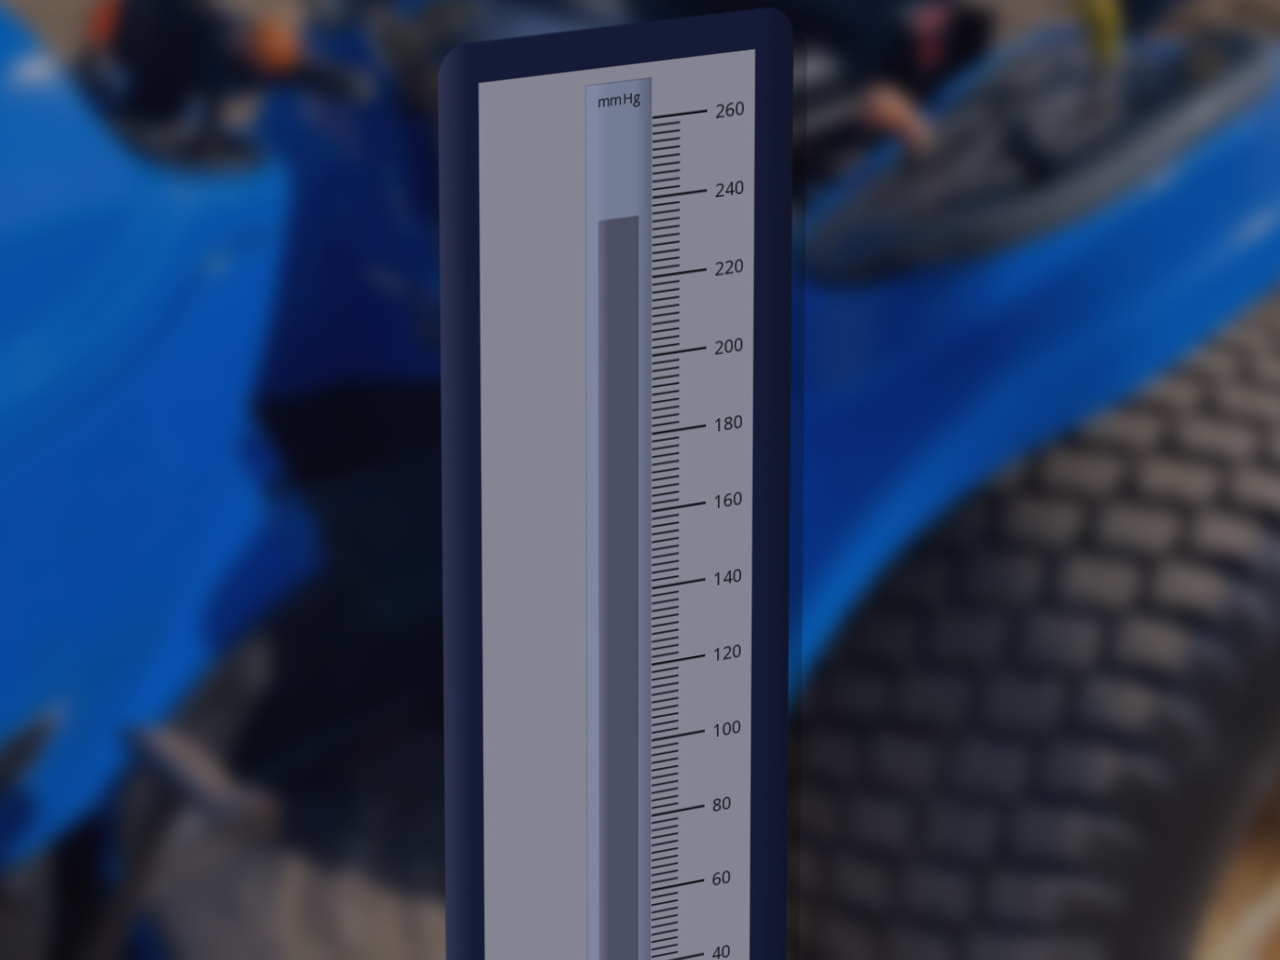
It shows value=236 unit=mmHg
